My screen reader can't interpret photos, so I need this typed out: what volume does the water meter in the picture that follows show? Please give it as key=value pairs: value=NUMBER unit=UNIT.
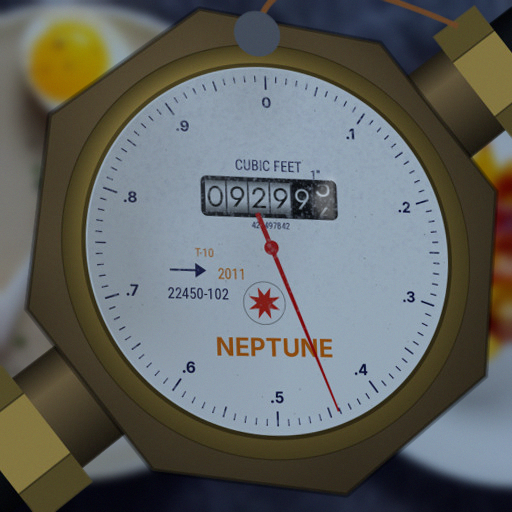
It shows value=92995.44 unit=ft³
